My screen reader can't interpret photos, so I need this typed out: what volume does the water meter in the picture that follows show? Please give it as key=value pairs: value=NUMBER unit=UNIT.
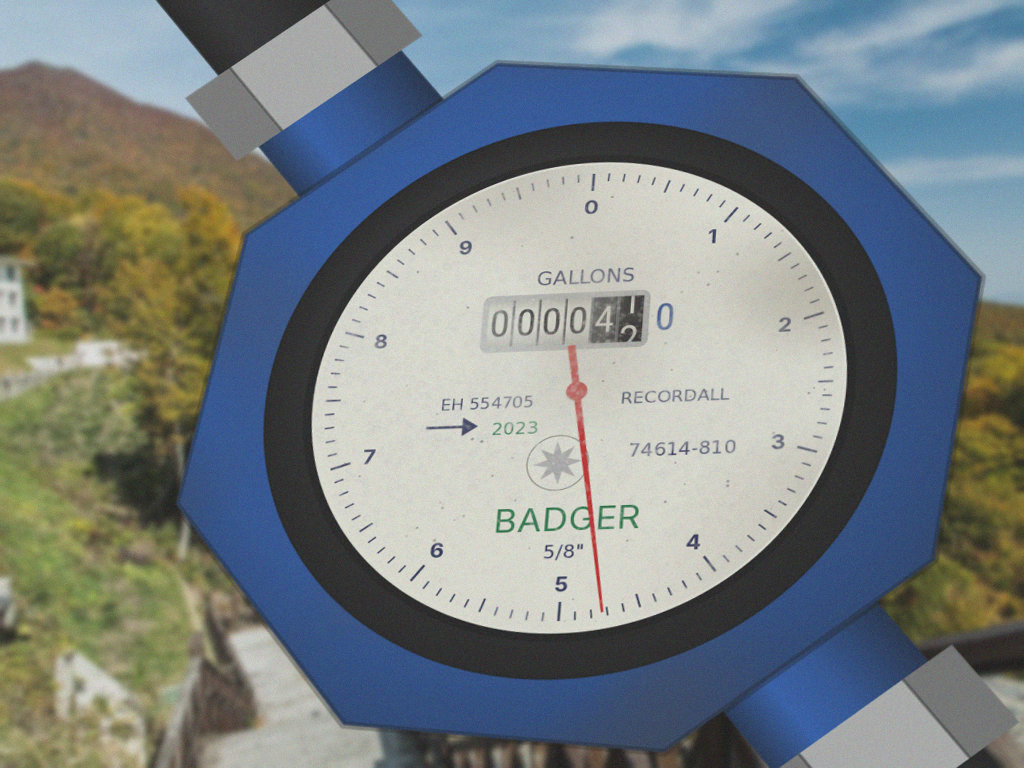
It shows value=414.7 unit=gal
